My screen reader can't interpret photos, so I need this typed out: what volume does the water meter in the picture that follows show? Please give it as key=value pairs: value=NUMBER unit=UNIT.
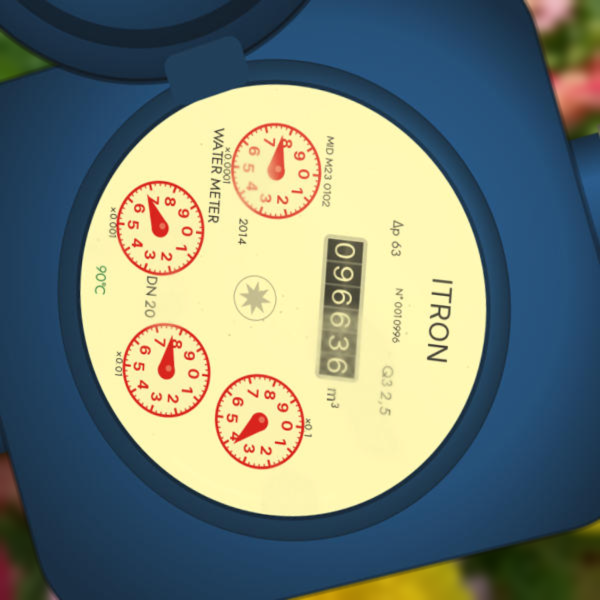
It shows value=96636.3767 unit=m³
